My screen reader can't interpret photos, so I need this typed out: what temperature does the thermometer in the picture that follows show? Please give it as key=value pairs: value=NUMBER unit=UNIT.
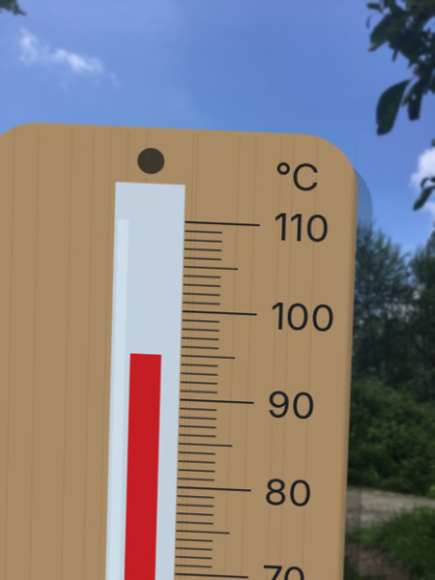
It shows value=95 unit=°C
